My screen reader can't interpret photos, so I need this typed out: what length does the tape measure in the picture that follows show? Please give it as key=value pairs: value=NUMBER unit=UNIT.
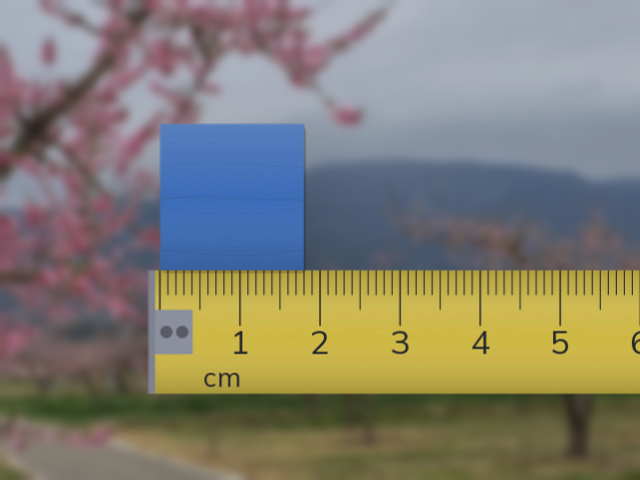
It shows value=1.8 unit=cm
